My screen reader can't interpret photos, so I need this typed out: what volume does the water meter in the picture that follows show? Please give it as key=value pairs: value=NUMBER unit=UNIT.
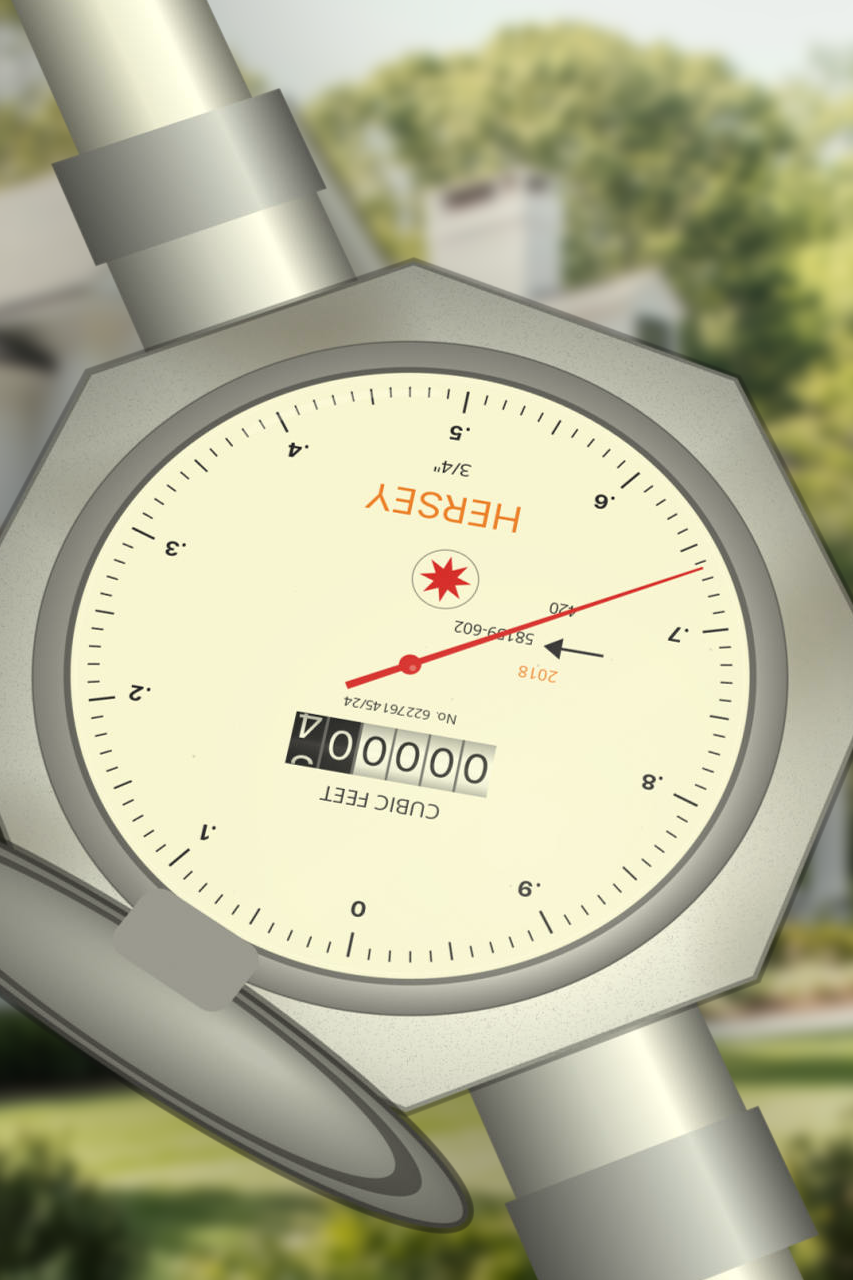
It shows value=3.66 unit=ft³
